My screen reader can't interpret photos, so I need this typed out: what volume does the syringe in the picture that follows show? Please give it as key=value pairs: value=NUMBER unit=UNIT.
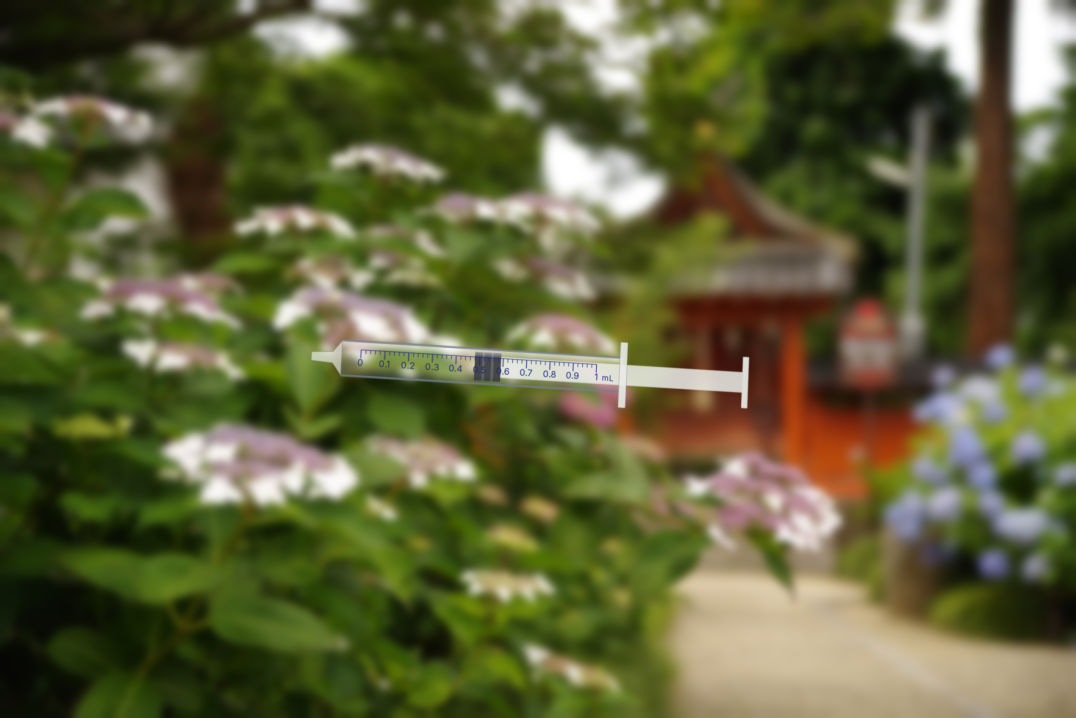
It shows value=0.48 unit=mL
